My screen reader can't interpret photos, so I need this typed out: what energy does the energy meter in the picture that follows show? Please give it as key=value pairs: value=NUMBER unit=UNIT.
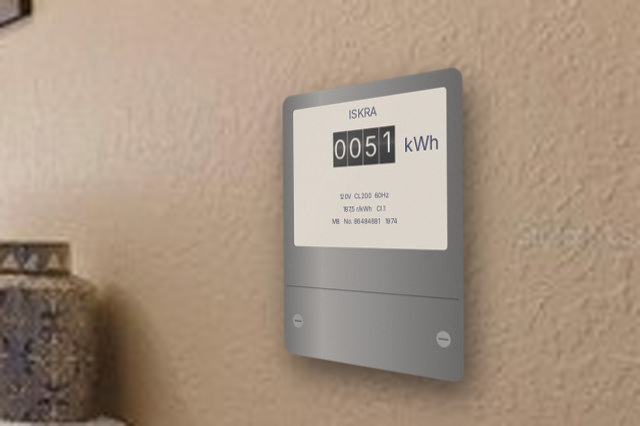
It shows value=51 unit=kWh
